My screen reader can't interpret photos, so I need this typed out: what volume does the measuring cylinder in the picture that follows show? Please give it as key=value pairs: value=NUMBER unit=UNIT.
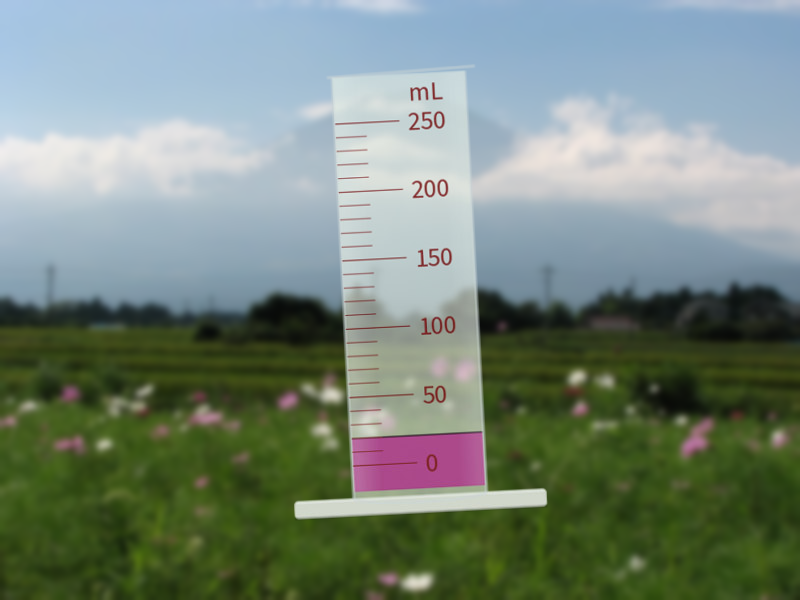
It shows value=20 unit=mL
